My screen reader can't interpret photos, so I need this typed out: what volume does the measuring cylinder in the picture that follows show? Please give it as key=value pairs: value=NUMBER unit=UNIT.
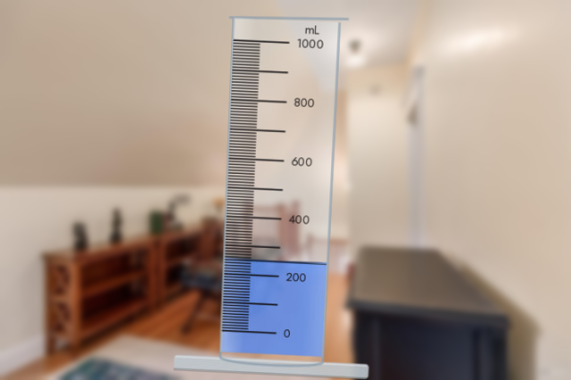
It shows value=250 unit=mL
